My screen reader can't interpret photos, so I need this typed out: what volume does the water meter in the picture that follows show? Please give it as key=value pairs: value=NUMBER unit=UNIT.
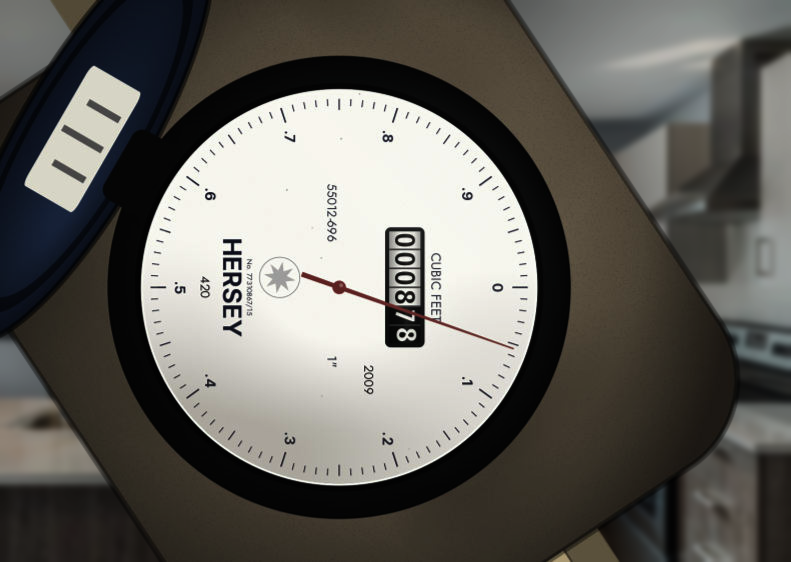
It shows value=878.05 unit=ft³
